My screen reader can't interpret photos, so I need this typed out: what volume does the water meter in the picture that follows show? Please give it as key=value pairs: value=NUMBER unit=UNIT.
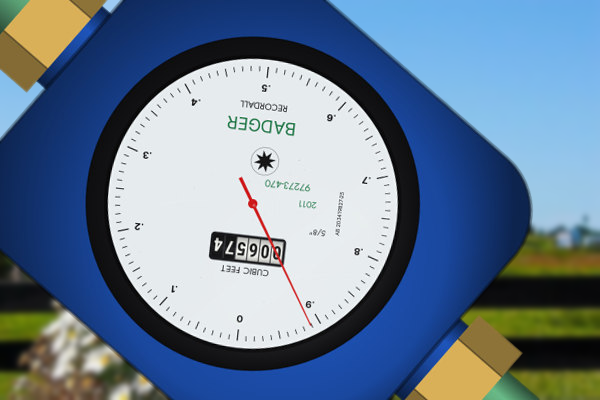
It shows value=6573.91 unit=ft³
